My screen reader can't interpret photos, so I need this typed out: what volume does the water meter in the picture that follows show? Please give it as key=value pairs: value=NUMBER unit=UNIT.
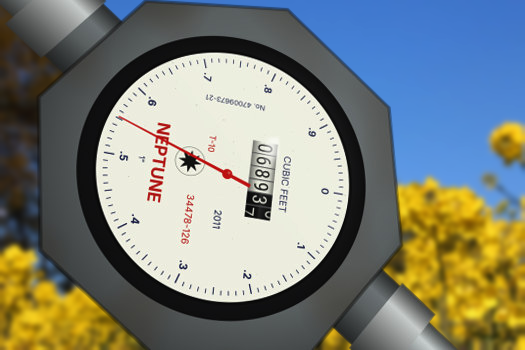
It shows value=68936.55 unit=ft³
